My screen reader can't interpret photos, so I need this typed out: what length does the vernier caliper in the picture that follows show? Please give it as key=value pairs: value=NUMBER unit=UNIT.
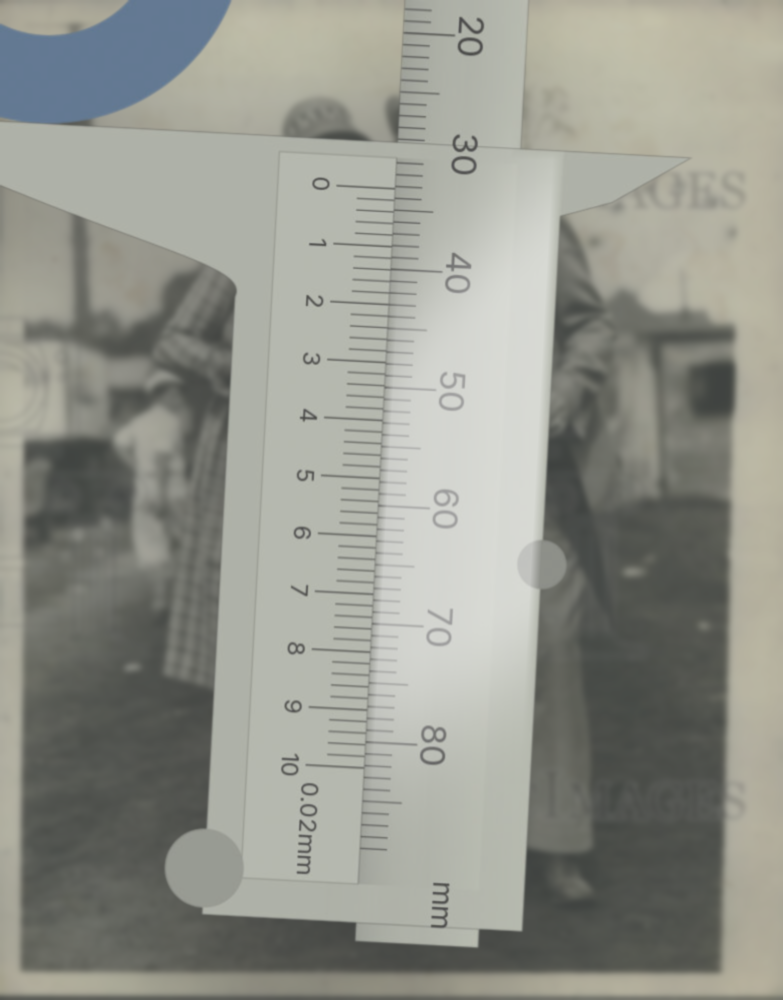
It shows value=33.2 unit=mm
